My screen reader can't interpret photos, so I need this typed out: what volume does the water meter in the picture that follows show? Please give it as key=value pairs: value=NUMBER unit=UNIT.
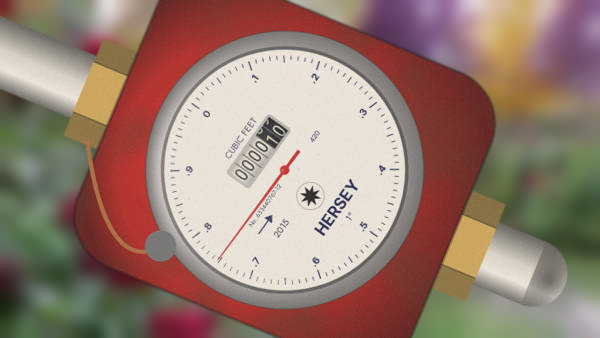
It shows value=9.75 unit=ft³
